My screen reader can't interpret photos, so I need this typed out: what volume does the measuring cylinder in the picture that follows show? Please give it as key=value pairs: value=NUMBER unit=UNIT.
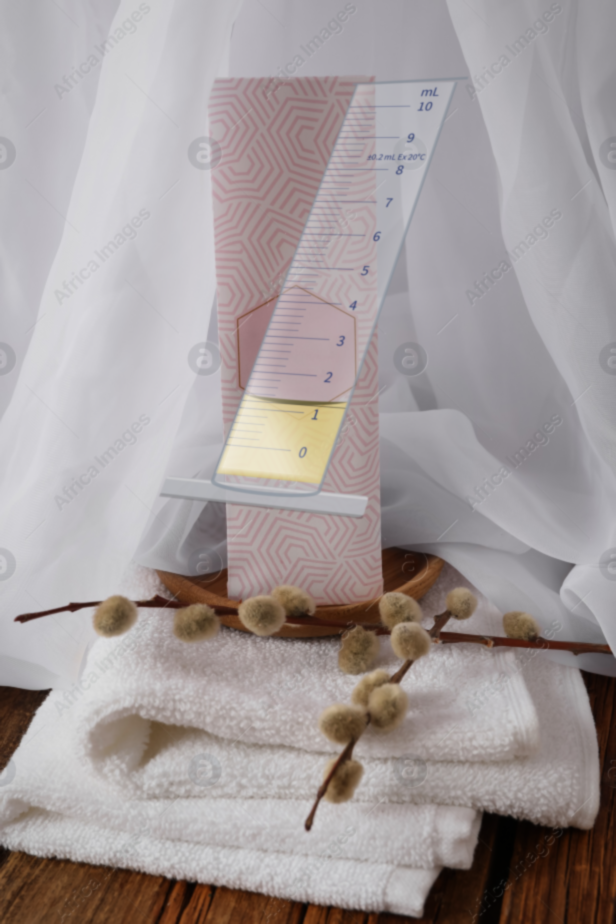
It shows value=1.2 unit=mL
